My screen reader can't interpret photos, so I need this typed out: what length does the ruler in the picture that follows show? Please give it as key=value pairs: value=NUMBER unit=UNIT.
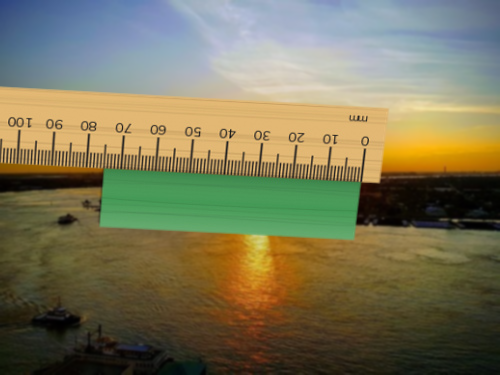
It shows value=75 unit=mm
